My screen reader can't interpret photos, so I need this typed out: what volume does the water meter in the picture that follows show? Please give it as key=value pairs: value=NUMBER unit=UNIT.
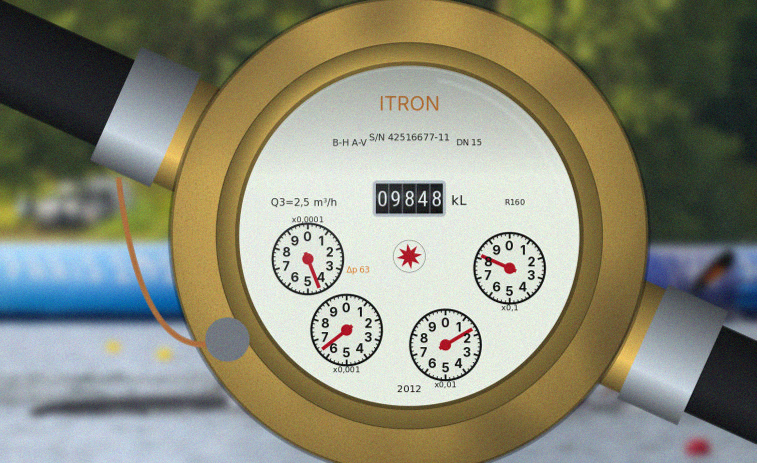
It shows value=9848.8164 unit=kL
